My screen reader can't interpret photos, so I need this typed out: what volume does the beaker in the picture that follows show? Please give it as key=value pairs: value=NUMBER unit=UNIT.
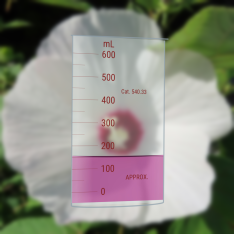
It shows value=150 unit=mL
